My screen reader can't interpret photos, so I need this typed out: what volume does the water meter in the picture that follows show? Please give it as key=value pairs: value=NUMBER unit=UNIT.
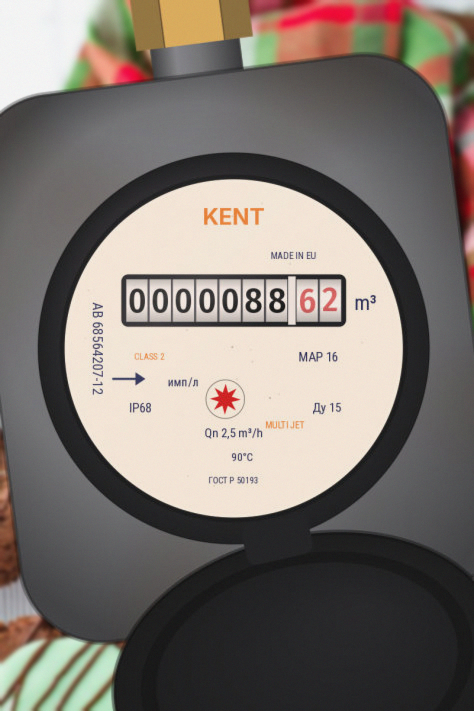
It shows value=88.62 unit=m³
